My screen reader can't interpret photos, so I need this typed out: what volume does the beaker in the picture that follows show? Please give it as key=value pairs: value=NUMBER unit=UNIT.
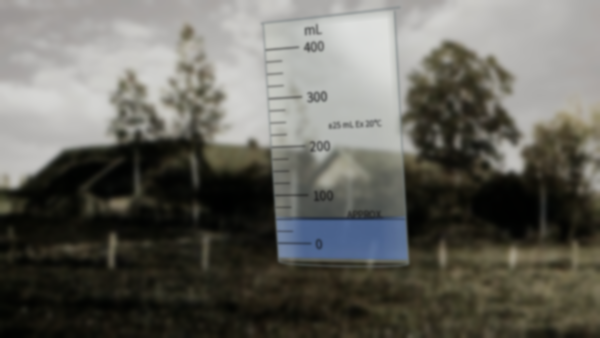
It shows value=50 unit=mL
